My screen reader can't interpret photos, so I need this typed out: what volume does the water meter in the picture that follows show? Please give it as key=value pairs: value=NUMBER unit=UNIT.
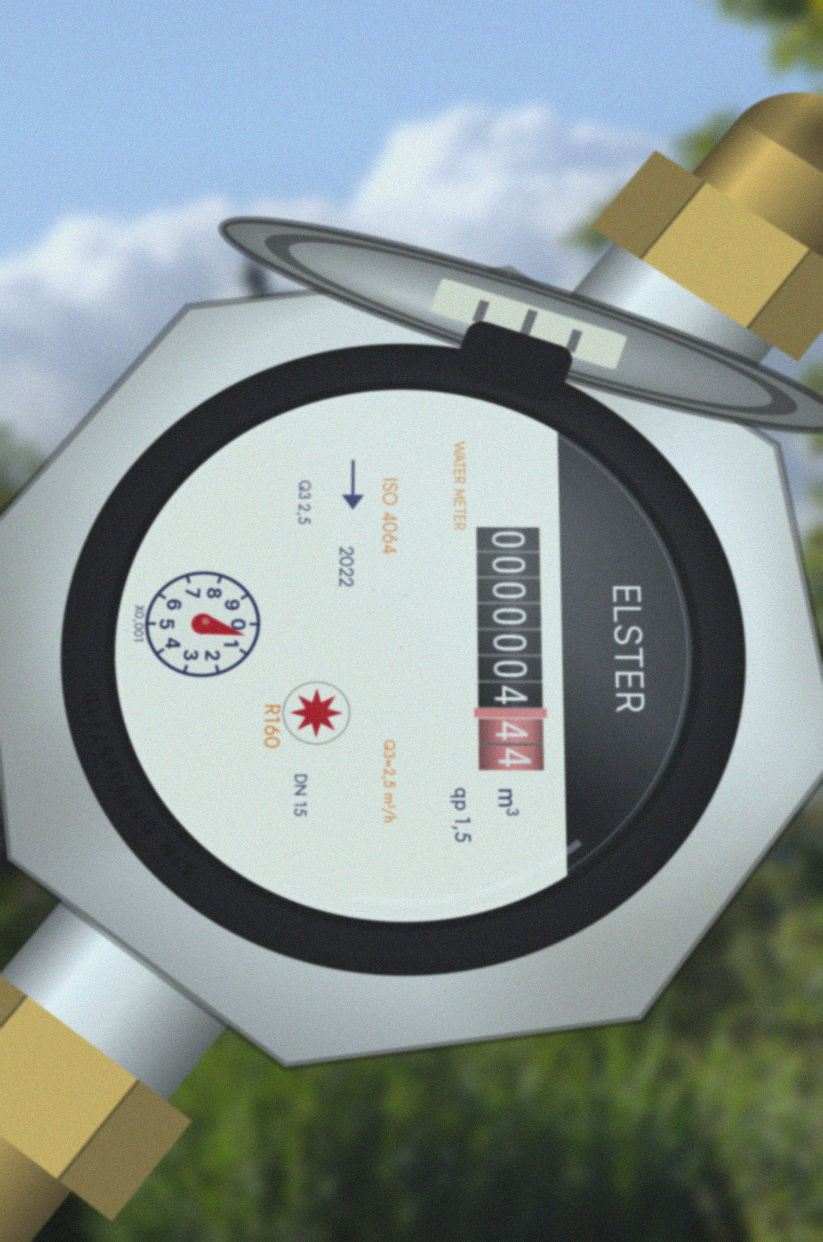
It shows value=4.440 unit=m³
